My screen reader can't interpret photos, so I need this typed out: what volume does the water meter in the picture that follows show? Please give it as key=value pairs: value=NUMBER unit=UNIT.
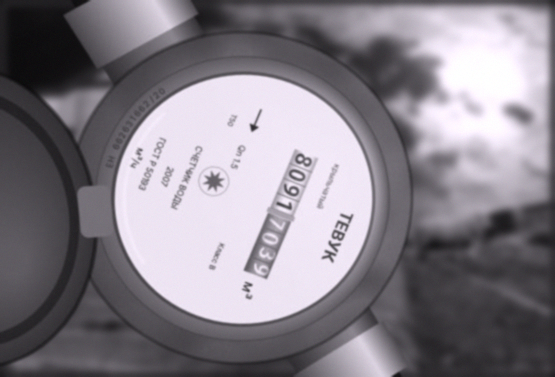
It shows value=8091.7039 unit=m³
